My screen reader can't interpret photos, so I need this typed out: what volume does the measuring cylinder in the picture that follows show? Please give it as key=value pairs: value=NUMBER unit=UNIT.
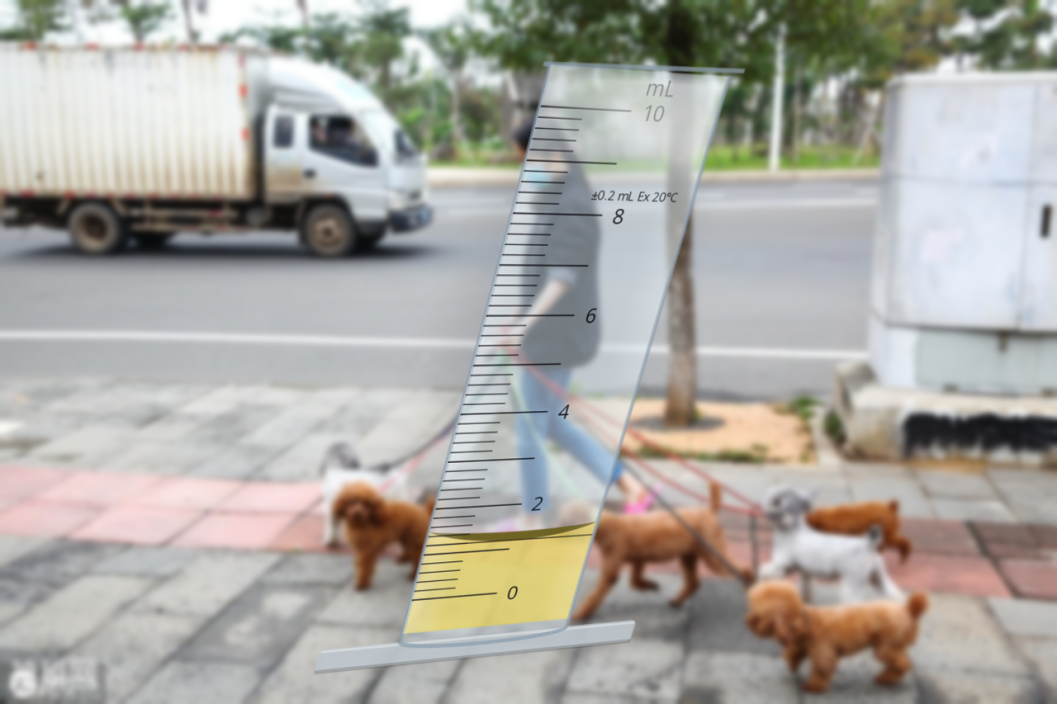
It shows value=1.2 unit=mL
